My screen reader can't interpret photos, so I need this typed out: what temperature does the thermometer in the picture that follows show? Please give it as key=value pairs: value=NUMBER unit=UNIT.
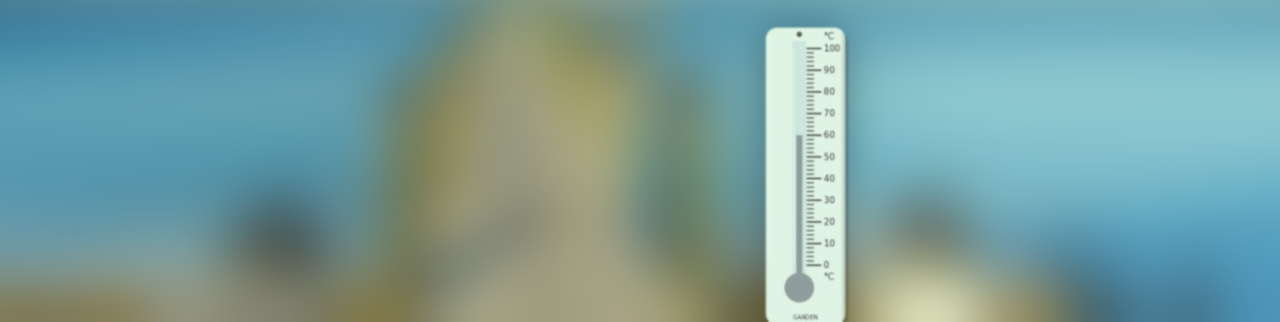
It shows value=60 unit=°C
